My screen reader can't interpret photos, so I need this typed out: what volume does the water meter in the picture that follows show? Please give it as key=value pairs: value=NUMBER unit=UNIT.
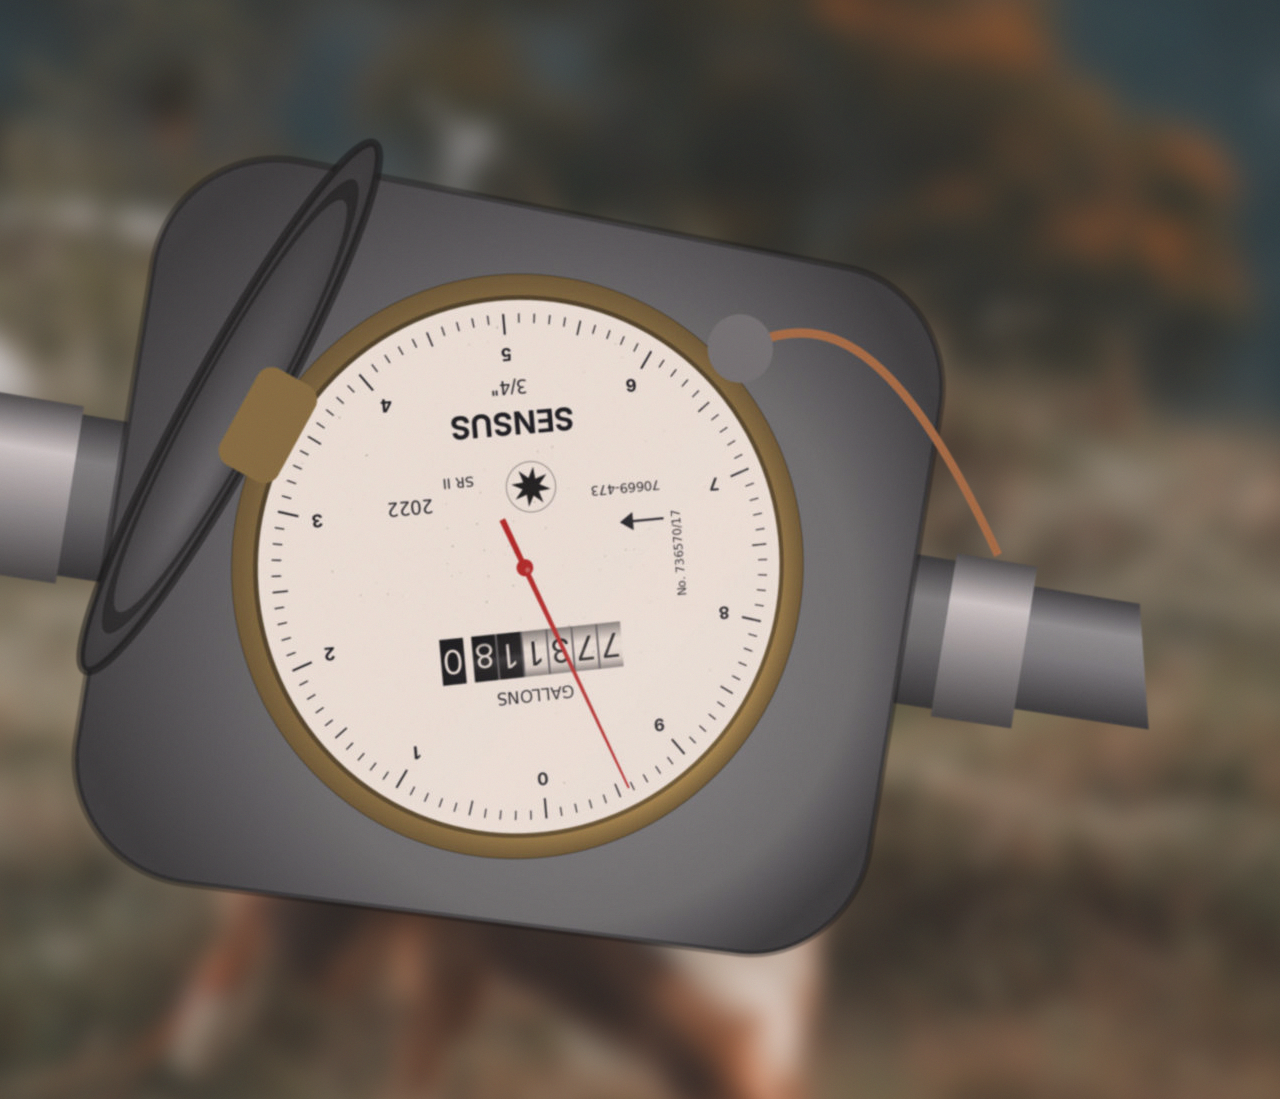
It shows value=7731179.4 unit=gal
